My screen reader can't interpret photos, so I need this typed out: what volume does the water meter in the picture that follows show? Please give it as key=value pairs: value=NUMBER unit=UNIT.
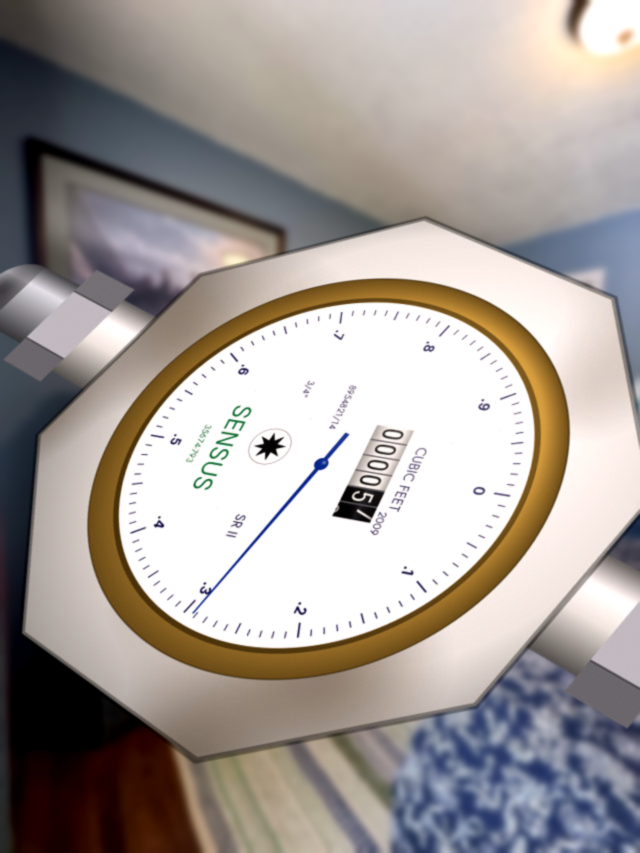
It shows value=57.29 unit=ft³
